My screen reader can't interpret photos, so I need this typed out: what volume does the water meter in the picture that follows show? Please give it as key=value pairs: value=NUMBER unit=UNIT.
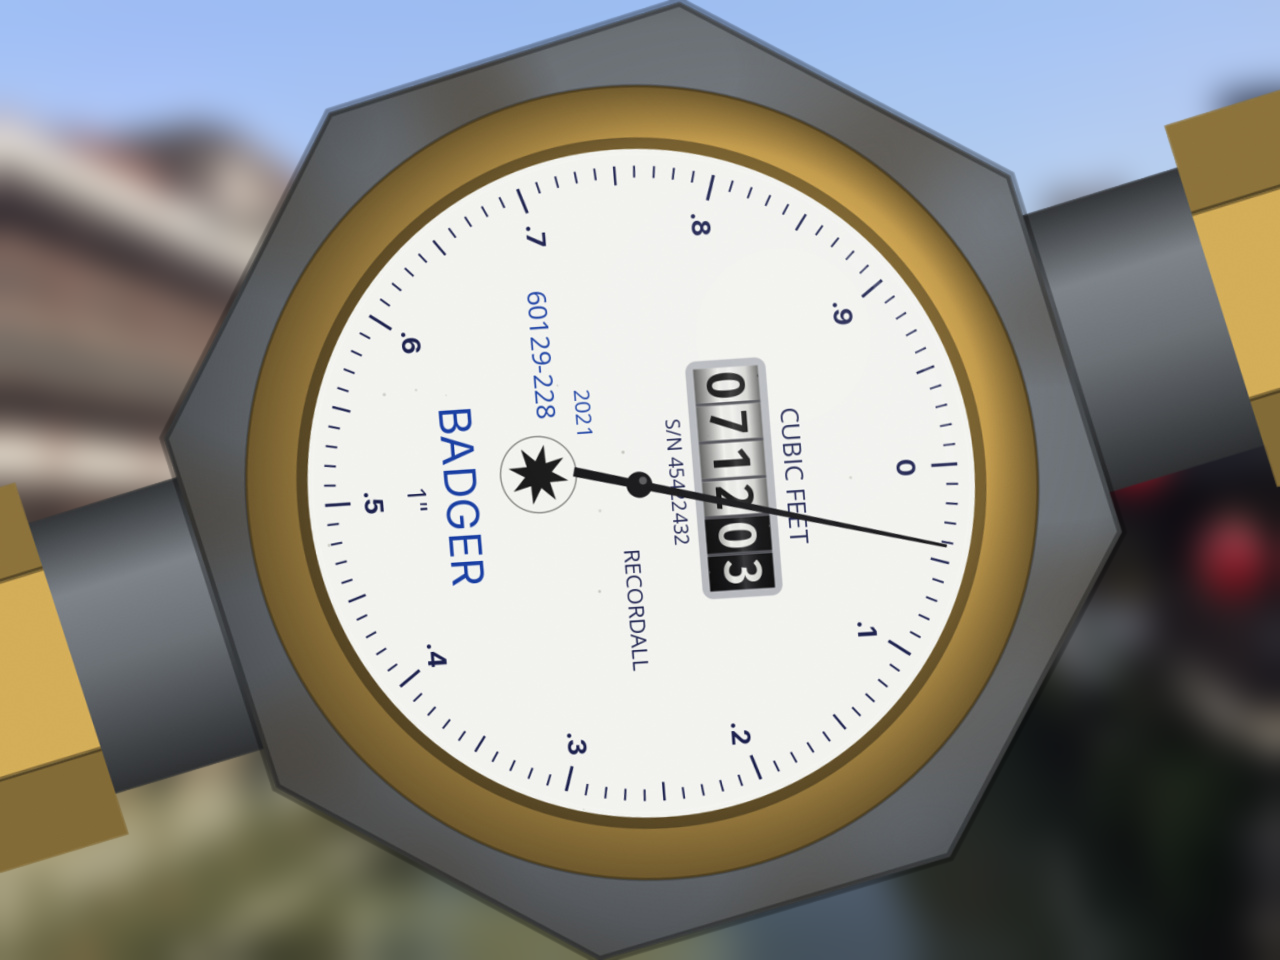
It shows value=71203.04 unit=ft³
